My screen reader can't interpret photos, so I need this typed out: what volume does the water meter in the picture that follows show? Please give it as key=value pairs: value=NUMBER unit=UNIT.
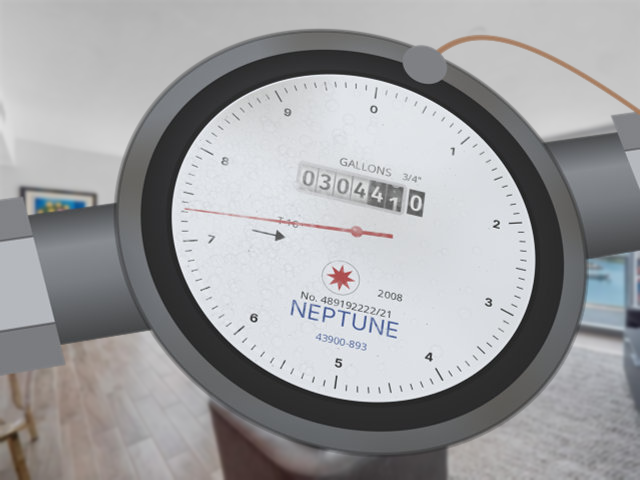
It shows value=304407.3 unit=gal
